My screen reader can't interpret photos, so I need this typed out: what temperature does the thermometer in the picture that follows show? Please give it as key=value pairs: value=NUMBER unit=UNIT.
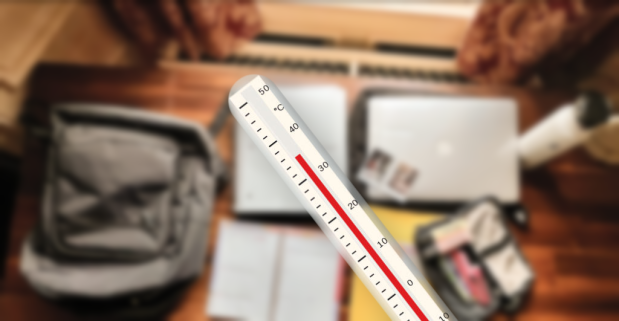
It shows value=35 unit=°C
